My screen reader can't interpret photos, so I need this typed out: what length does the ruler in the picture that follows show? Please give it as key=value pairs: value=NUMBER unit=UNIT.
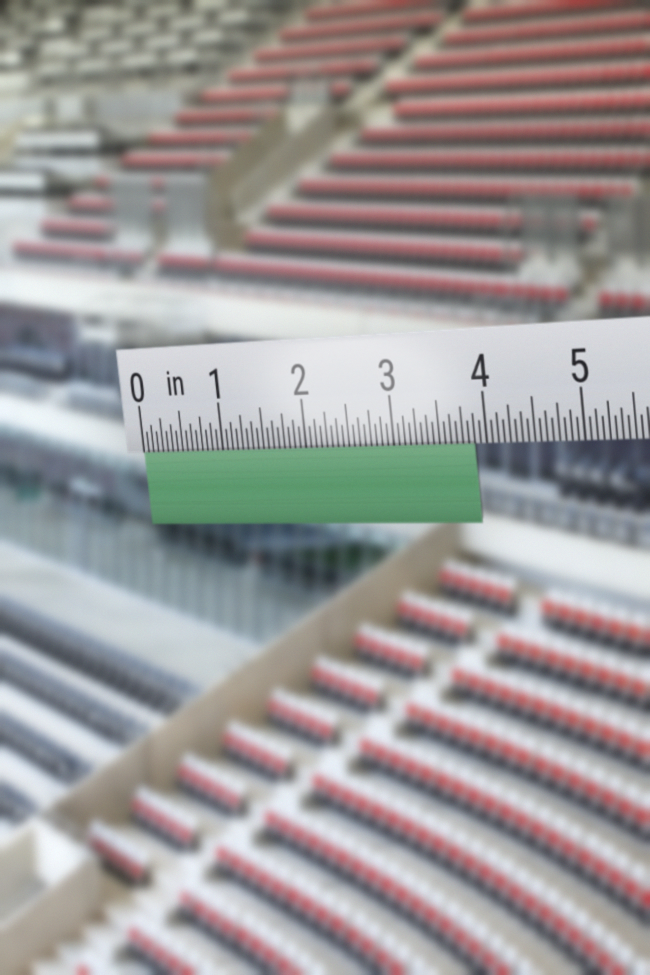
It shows value=3.875 unit=in
